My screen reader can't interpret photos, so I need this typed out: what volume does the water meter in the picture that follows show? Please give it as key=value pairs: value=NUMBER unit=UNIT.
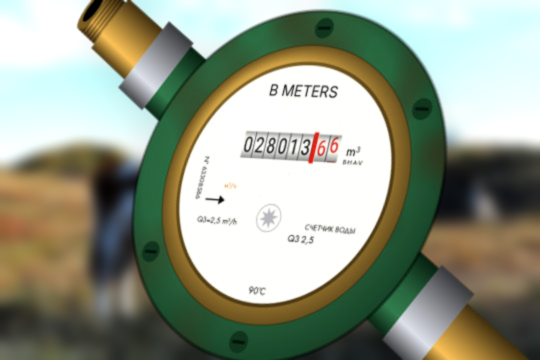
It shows value=28013.66 unit=m³
